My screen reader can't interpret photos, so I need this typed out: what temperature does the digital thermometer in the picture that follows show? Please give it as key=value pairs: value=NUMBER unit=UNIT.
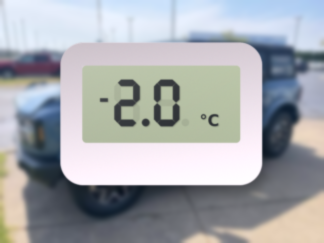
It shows value=-2.0 unit=°C
